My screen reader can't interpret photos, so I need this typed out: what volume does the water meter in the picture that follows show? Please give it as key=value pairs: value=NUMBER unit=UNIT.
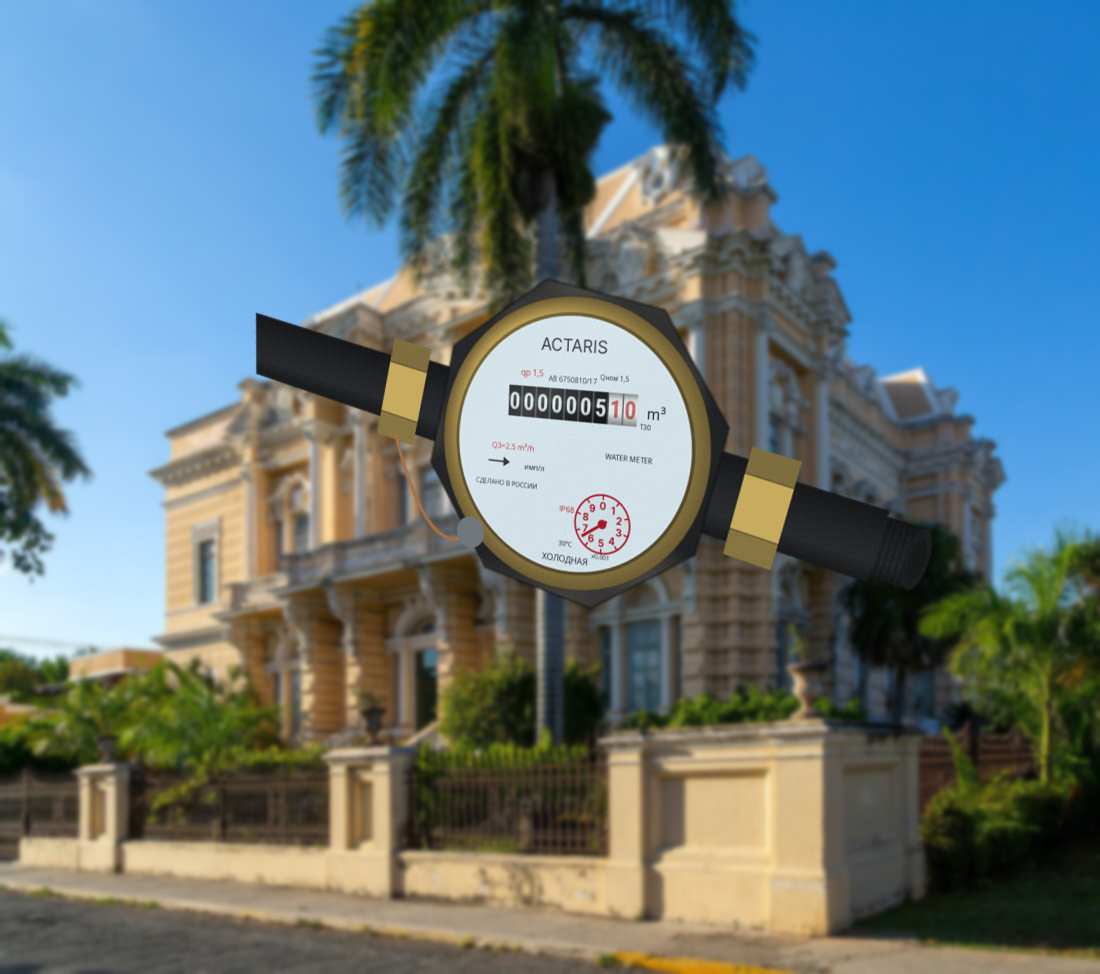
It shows value=5.106 unit=m³
